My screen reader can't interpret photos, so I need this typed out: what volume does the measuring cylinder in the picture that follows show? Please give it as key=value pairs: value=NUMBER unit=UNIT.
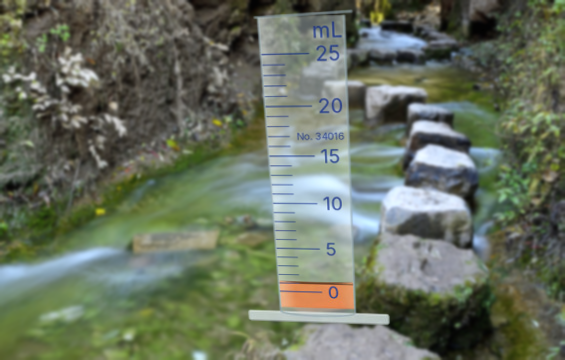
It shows value=1 unit=mL
